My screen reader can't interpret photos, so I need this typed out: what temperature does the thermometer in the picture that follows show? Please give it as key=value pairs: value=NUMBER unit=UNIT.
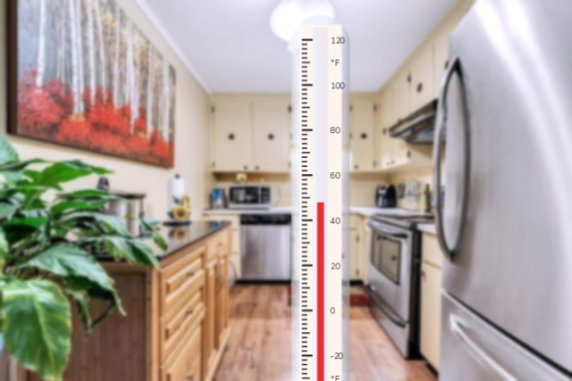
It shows value=48 unit=°F
